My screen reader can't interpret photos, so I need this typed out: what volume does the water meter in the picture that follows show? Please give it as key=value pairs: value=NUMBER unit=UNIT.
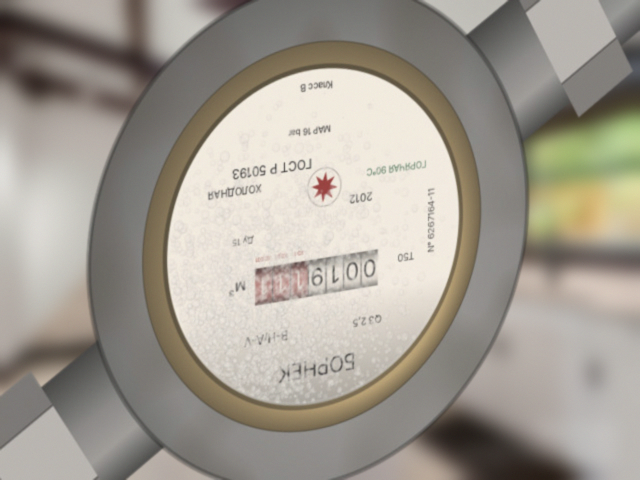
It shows value=19.111 unit=m³
